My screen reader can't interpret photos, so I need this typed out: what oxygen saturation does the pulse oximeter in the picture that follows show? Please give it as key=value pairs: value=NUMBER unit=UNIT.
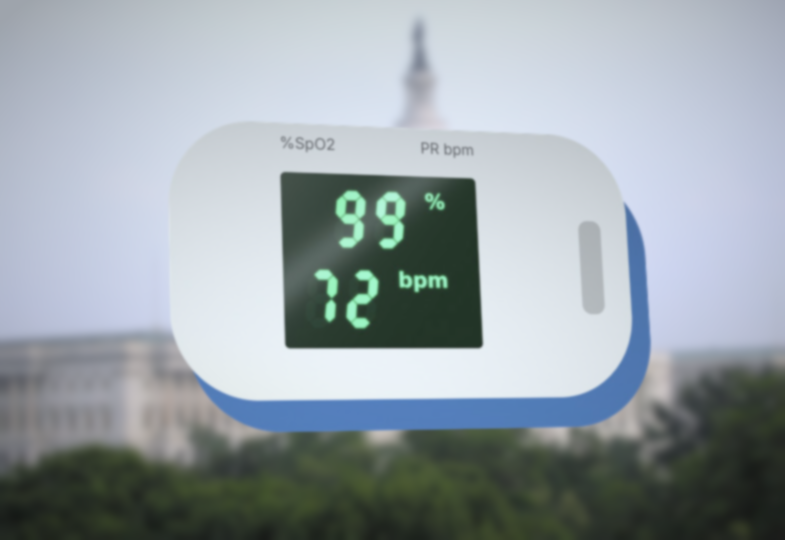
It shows value=99 unit=%
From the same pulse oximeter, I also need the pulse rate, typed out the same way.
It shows value=72 unit=bpm
